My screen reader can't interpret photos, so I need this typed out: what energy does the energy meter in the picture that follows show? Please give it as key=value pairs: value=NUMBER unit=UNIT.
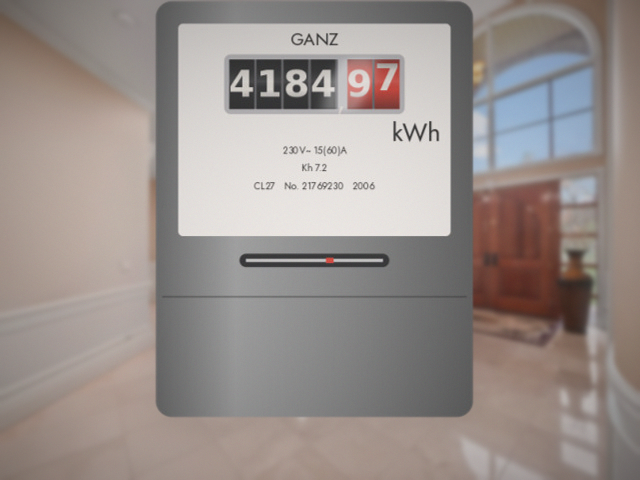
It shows value=4184.97 unit=kWh
